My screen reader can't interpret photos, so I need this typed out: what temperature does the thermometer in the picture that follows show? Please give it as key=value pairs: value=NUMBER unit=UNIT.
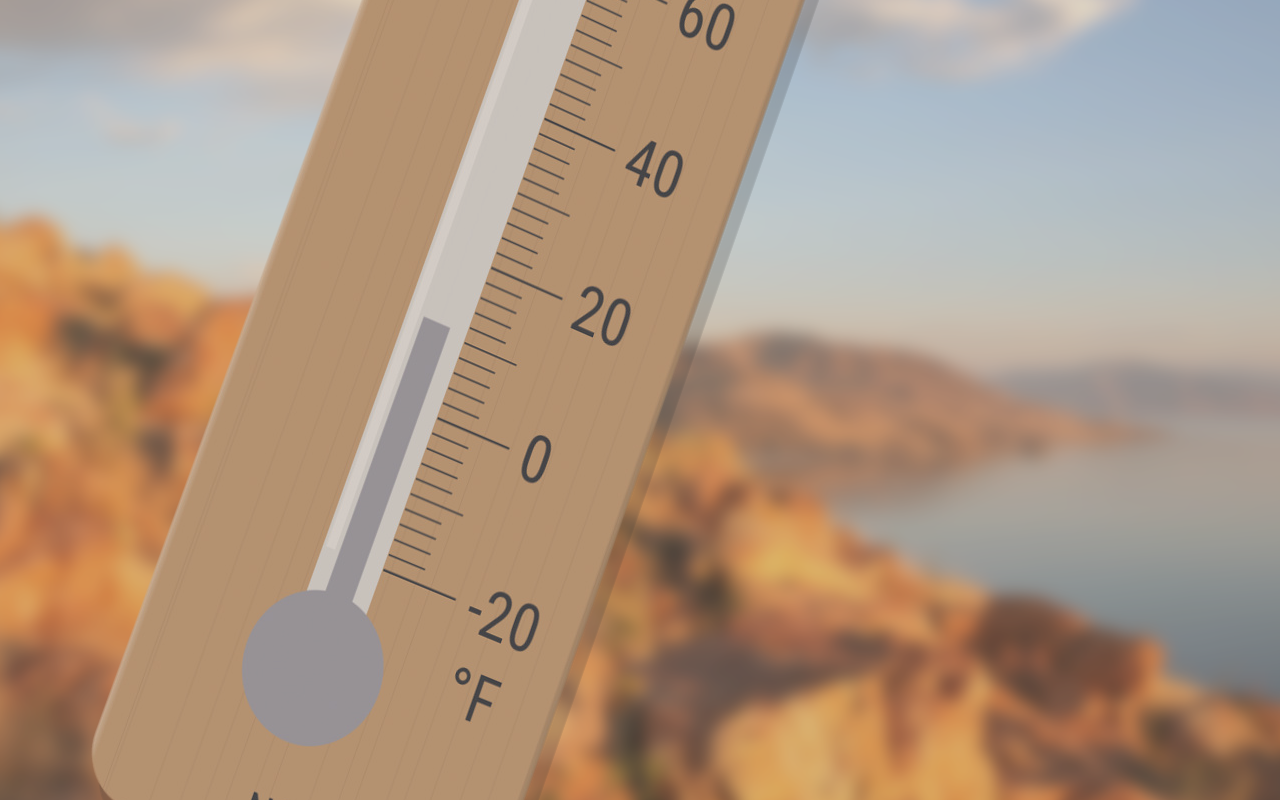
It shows value=11 unit=°F
